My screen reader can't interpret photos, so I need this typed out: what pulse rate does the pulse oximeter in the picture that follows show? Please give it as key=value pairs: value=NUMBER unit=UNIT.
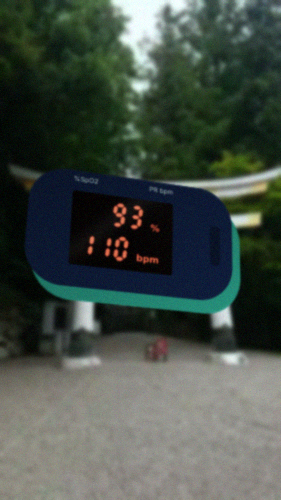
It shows value=110 unit=bpm
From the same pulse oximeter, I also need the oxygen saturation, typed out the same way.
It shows value=93 unit=%
